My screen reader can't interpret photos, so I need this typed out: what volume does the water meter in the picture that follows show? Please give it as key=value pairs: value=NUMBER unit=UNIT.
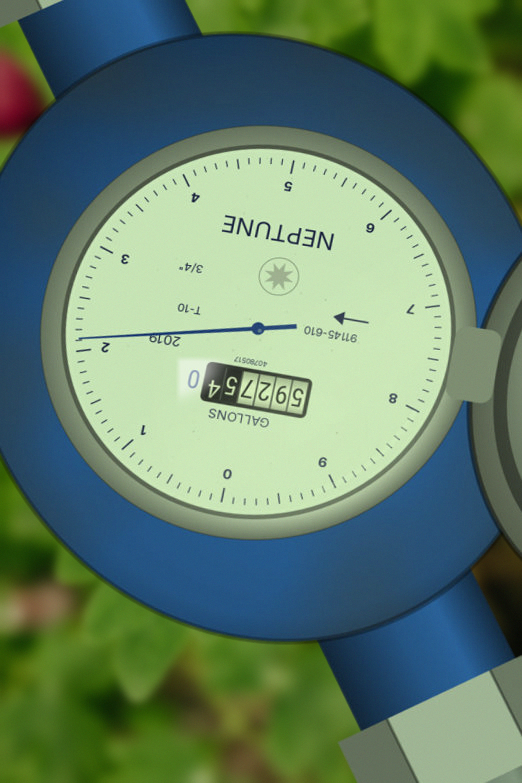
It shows value=5927542.1 unit=gal
